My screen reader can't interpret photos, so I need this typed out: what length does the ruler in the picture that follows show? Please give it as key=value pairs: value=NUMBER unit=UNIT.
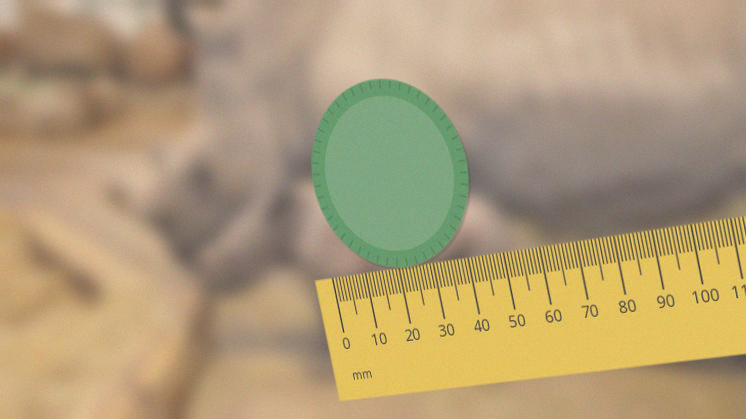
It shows value=45 unit=mm
